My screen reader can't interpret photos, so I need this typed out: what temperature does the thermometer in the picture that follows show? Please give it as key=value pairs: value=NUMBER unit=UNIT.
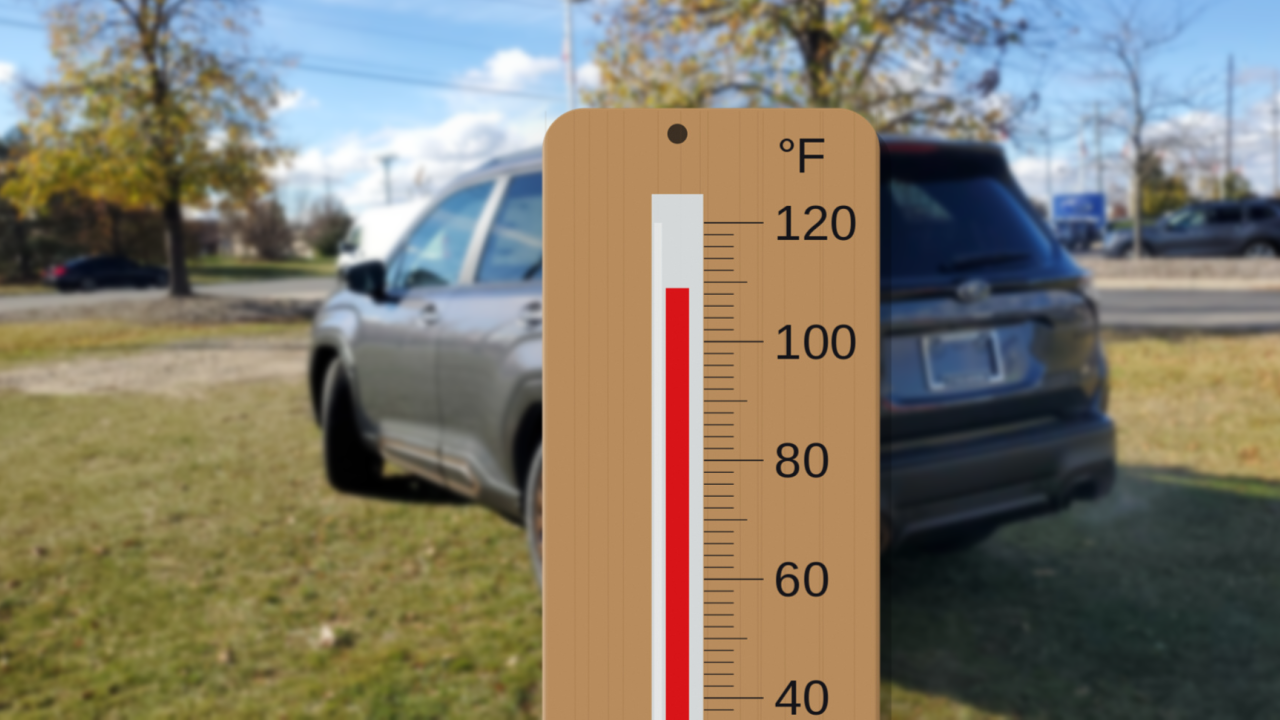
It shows value=109 unit=°F
